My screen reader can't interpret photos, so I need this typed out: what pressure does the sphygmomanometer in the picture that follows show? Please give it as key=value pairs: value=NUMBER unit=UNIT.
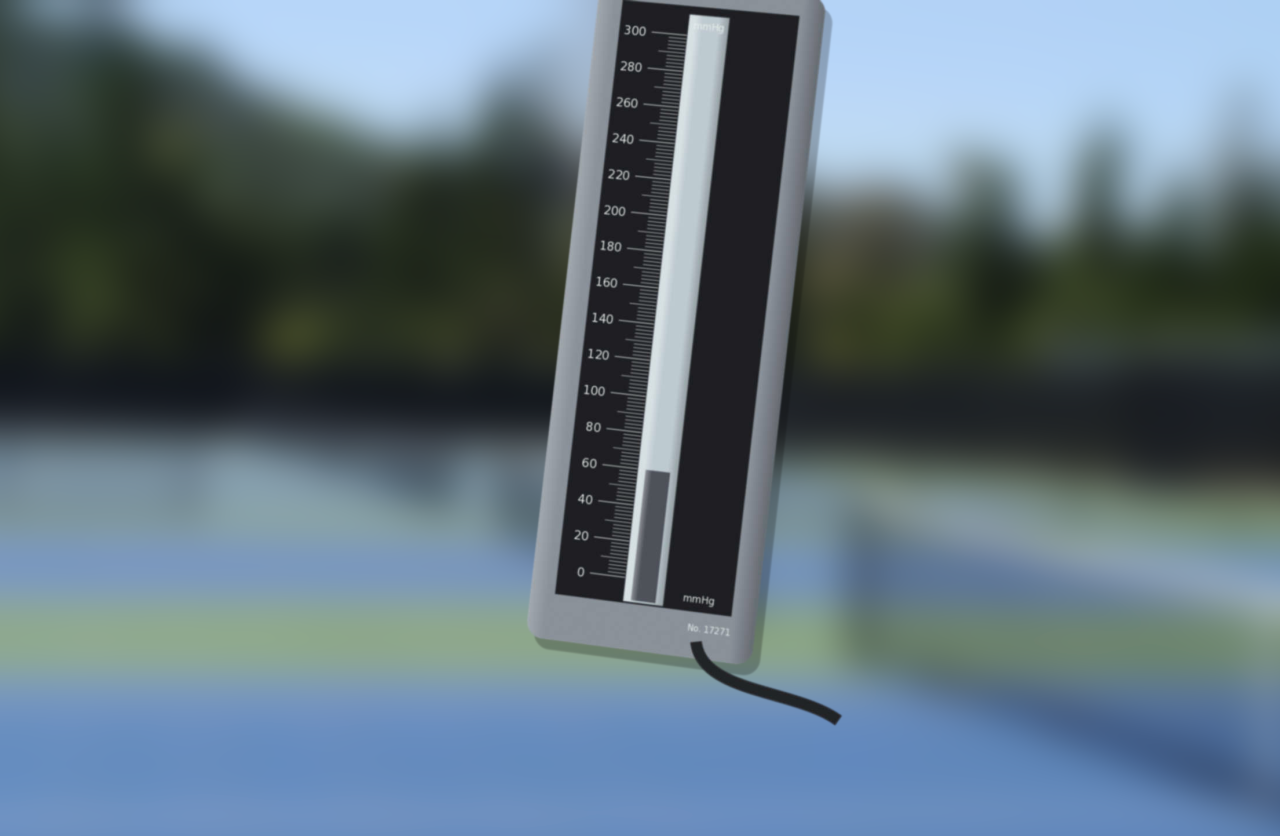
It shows value=60 unit=mmHg
